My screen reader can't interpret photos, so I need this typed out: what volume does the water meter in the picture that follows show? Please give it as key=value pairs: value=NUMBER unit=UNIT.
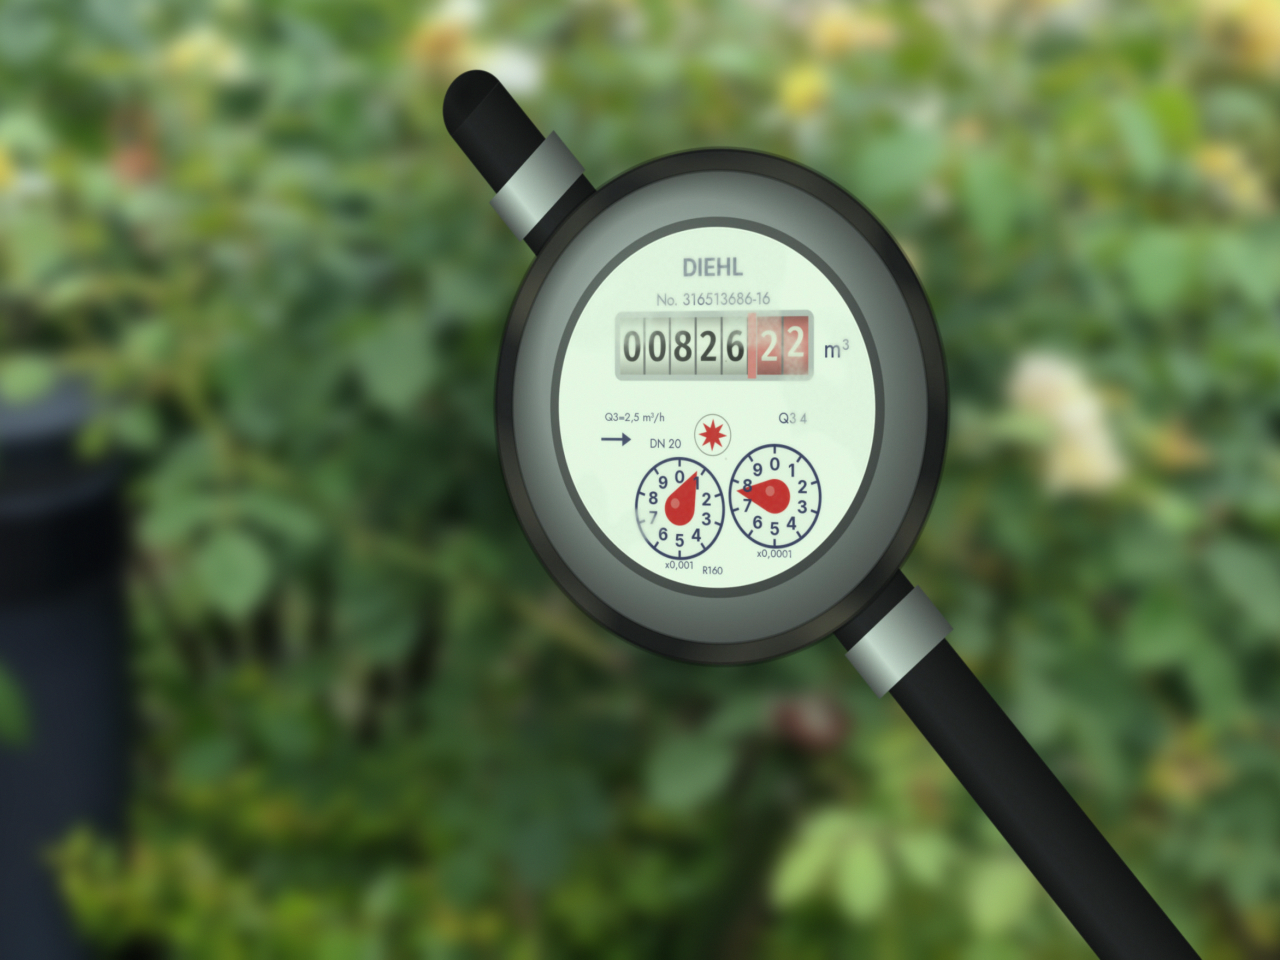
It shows value=826.2207 unit=m³
